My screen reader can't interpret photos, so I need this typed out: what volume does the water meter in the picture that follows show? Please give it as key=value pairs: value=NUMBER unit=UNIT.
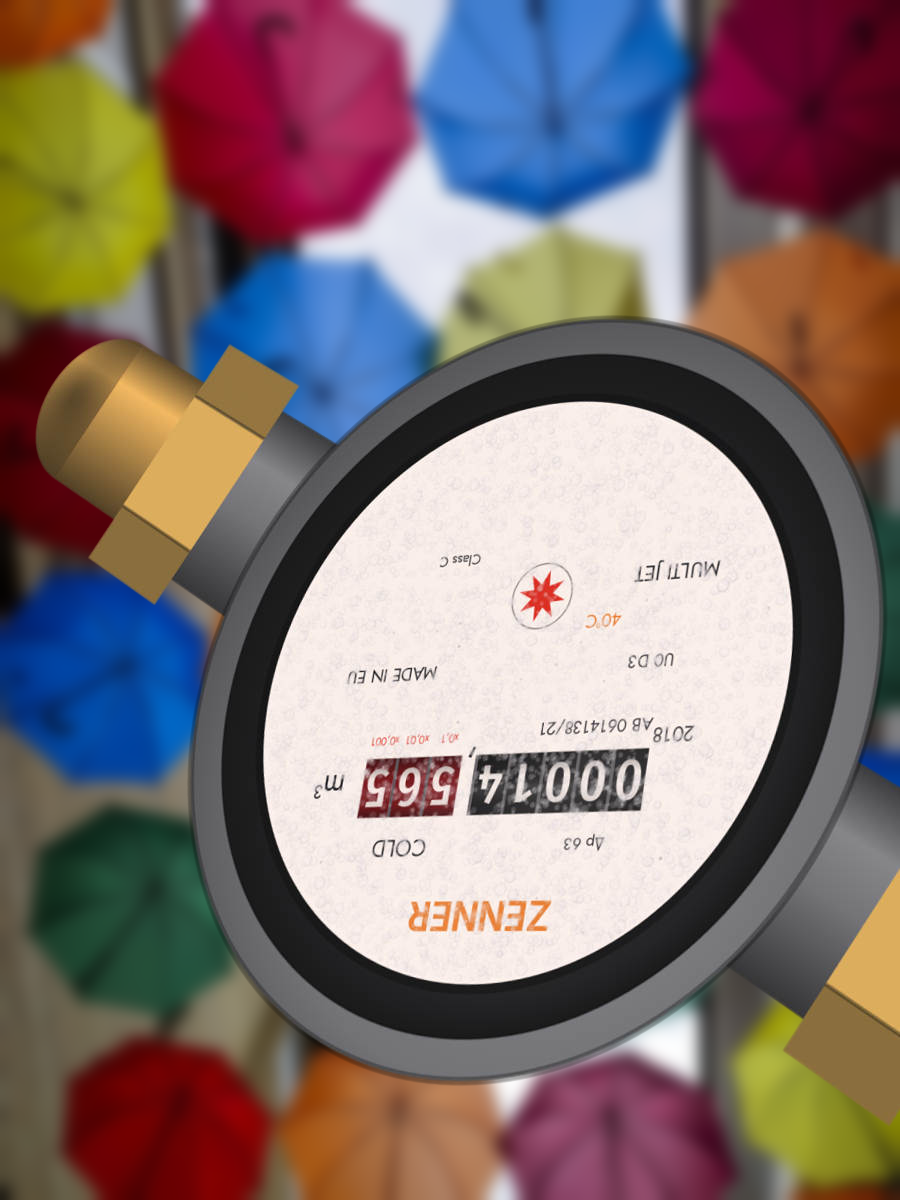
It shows value=14.565 unit=m³
